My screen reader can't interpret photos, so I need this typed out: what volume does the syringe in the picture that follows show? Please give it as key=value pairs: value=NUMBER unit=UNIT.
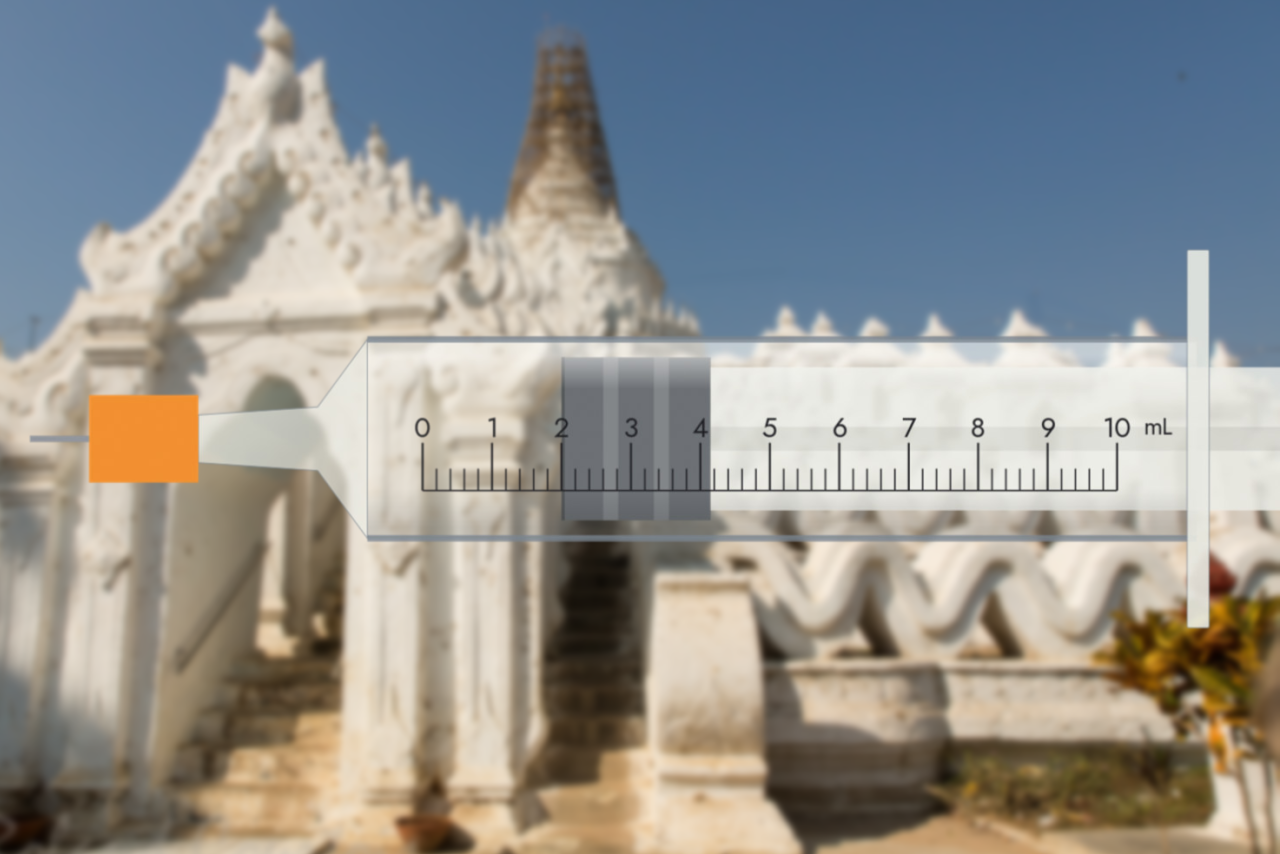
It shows value=2 unit=mL
